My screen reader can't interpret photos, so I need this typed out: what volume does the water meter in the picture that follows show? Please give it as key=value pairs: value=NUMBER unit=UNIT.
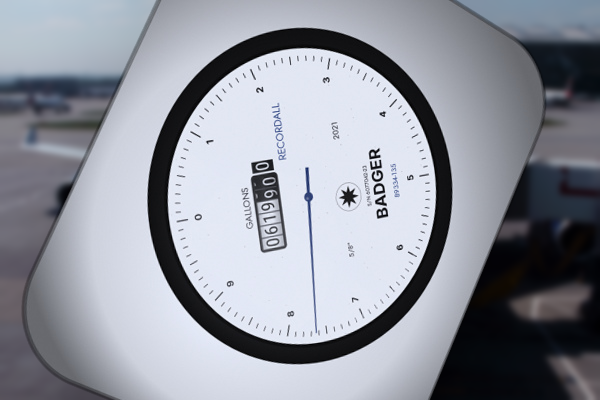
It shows value=619897.6 unit=gal
